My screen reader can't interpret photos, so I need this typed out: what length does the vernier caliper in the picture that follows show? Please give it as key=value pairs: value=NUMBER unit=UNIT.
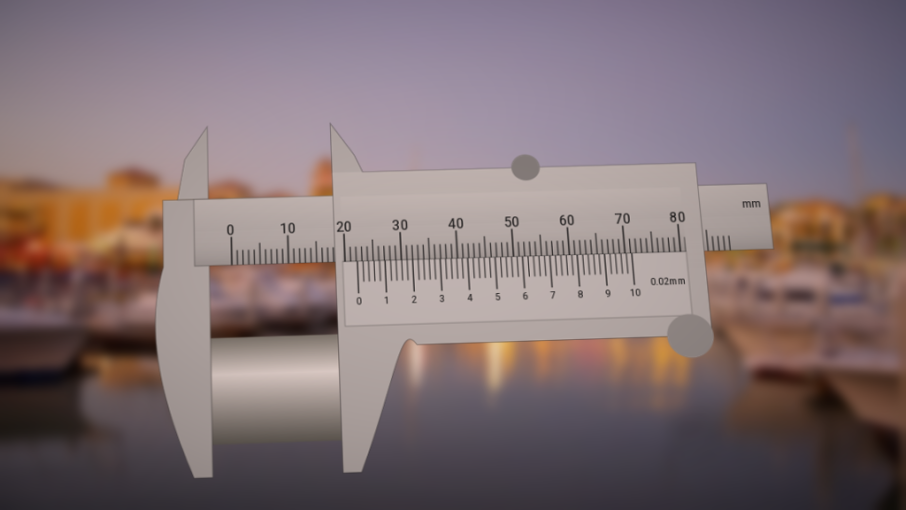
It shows value=22.2 unit=mm
